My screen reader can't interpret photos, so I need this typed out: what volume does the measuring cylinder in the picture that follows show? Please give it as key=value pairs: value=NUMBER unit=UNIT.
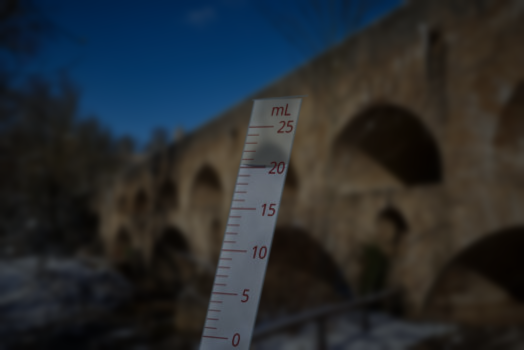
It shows value=20 unit=mL
